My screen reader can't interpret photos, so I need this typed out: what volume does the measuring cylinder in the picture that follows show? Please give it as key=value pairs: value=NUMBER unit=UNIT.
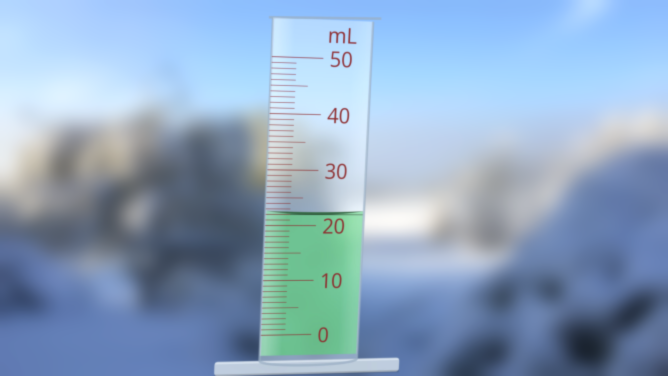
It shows value=22 unit=mL
